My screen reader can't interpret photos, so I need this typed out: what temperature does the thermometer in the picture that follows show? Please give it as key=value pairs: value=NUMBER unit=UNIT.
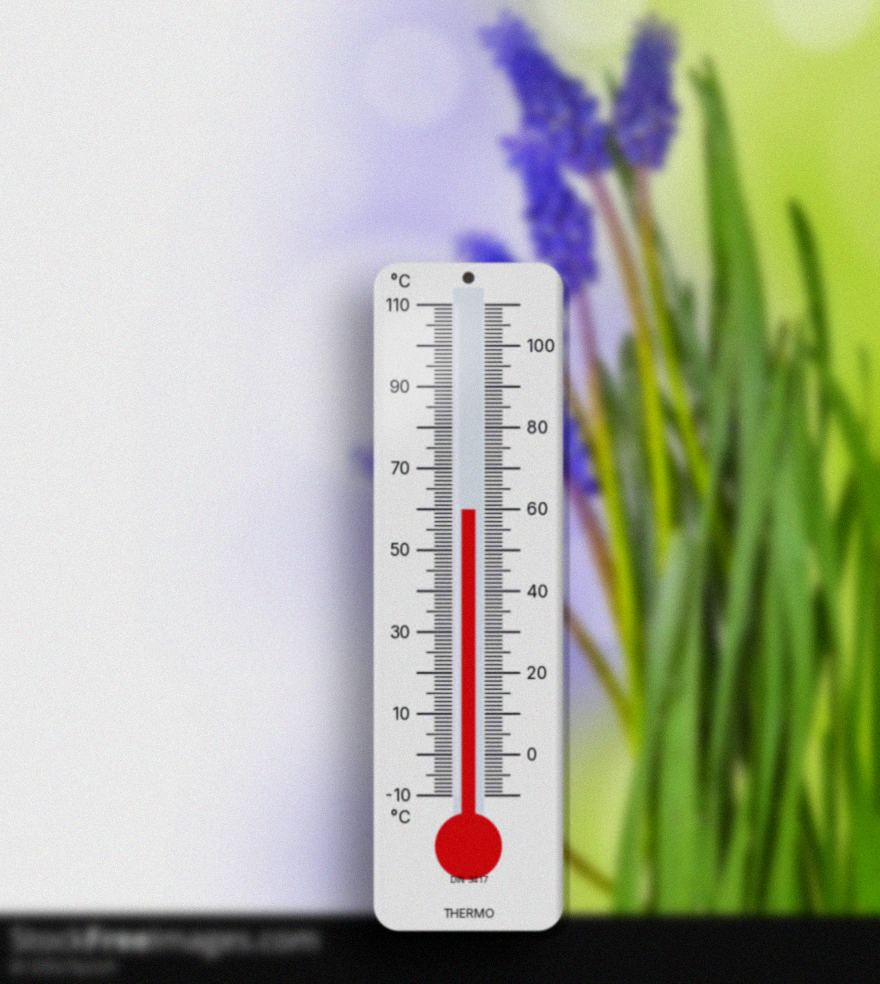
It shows value=60 unit=°C
